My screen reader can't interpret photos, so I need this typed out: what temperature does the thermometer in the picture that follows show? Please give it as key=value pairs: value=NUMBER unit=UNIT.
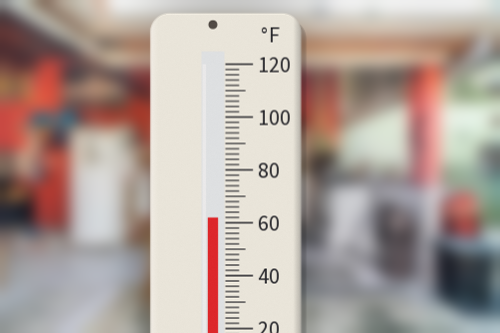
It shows value=62 unit=°F
